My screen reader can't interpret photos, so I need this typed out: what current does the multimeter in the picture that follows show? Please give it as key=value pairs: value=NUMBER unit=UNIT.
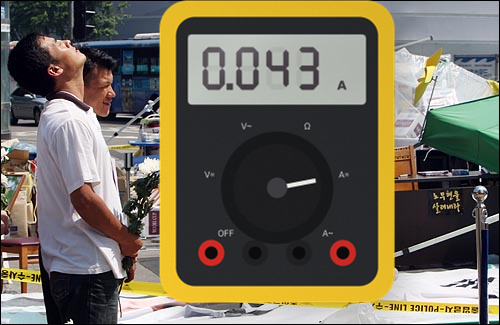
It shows value=0.043 unit=A
